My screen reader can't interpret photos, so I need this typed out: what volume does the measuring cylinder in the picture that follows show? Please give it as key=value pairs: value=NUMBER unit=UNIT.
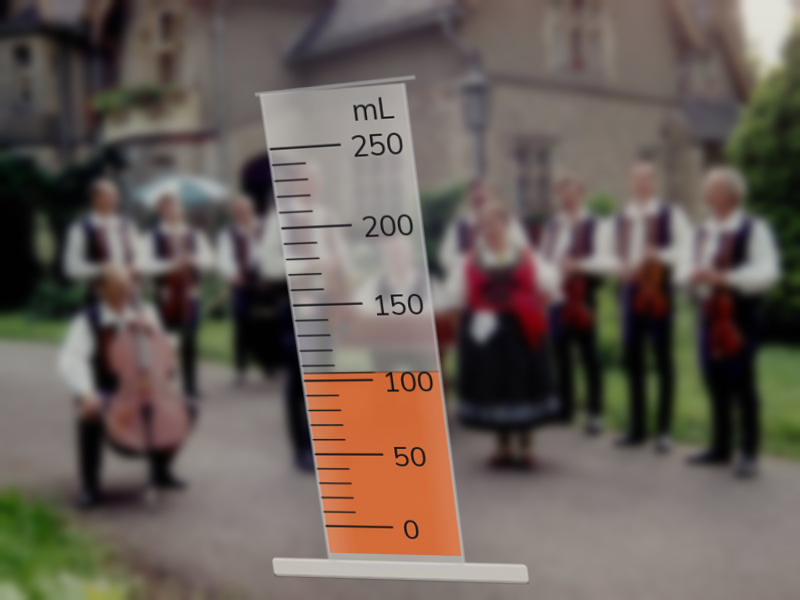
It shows value=105 unit=mL
